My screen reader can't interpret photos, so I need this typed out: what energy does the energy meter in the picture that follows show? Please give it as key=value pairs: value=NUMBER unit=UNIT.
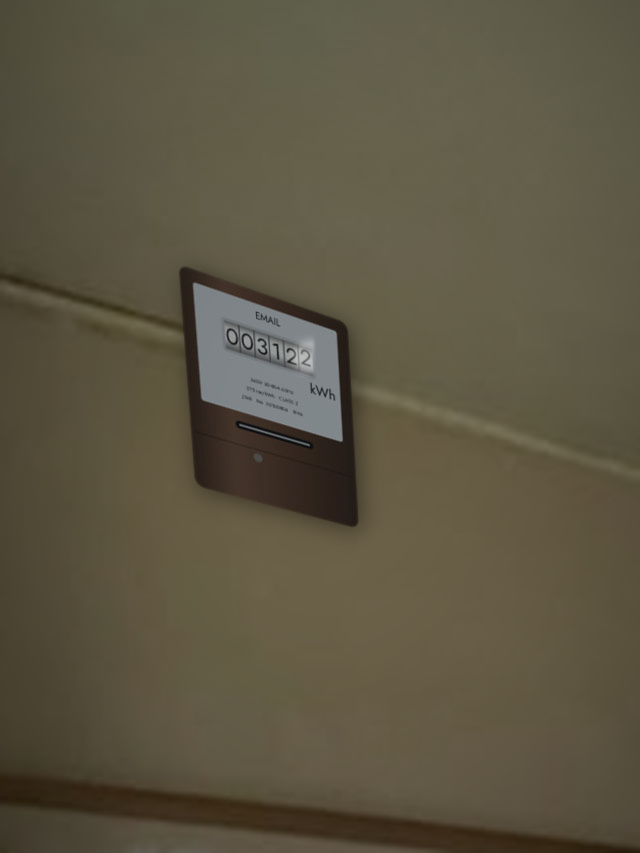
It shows value=3122 unit=kWh
